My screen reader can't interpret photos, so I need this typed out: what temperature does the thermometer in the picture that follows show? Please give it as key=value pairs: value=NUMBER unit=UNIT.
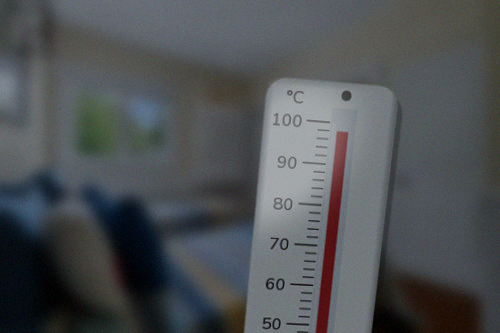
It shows value=98 unit=°C
